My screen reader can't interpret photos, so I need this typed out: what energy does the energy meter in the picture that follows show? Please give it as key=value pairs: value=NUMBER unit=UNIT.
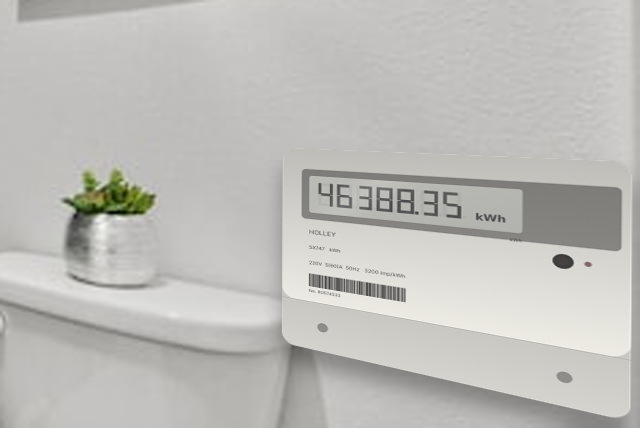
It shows value=46388.35 unit=kWh
